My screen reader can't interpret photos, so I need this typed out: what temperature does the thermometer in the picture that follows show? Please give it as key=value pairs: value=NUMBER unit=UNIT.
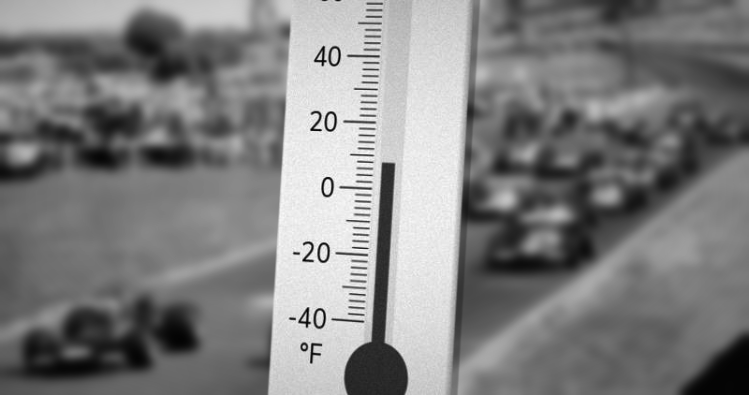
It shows value=8 unit=°F
